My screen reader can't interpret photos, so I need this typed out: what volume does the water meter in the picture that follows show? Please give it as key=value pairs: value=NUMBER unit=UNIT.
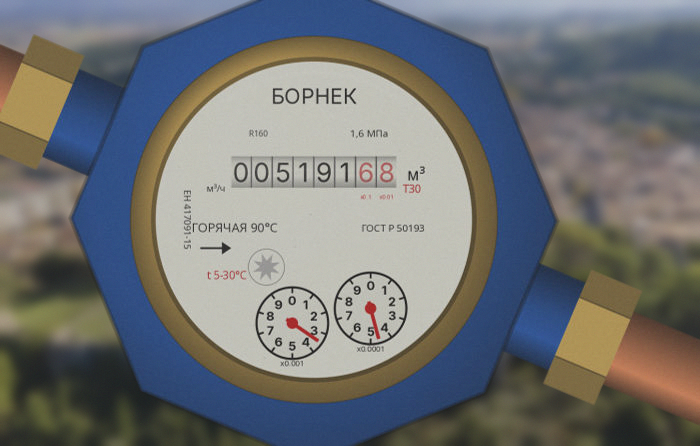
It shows value=5191.6834 unit=m³
